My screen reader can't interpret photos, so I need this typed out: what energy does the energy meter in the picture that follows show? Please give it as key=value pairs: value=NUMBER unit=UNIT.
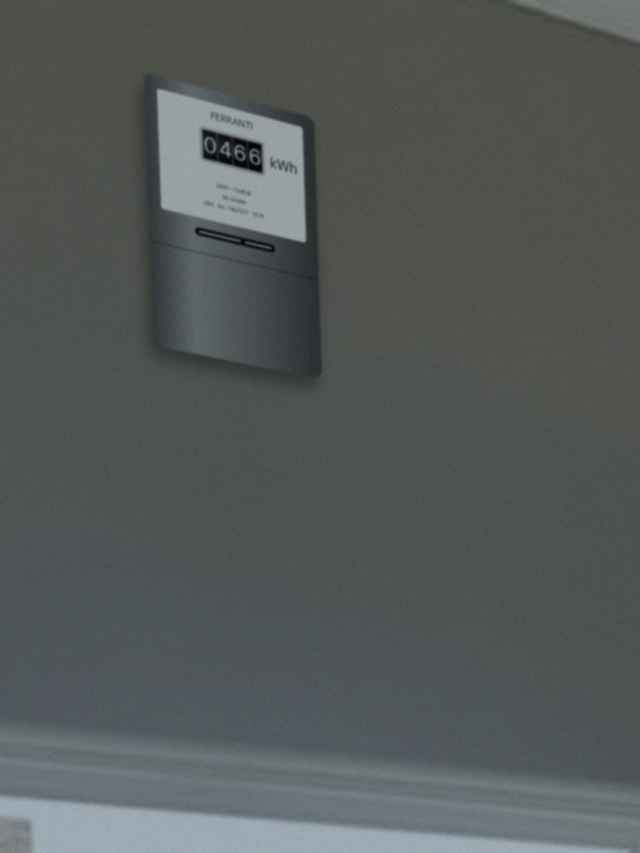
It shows value=466 unit=kWh
